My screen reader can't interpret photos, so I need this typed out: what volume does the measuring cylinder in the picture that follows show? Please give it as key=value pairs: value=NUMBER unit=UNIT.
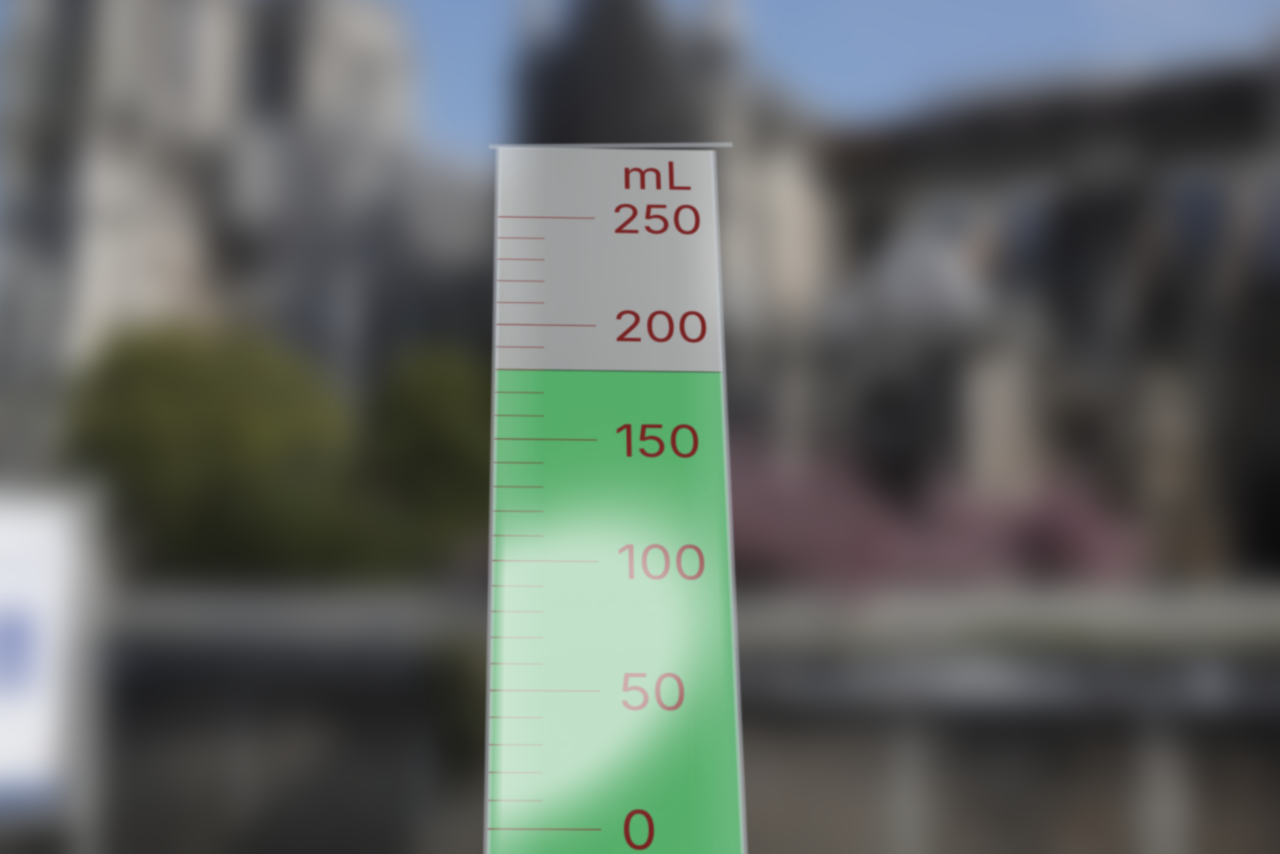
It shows value=180 unit=mL
